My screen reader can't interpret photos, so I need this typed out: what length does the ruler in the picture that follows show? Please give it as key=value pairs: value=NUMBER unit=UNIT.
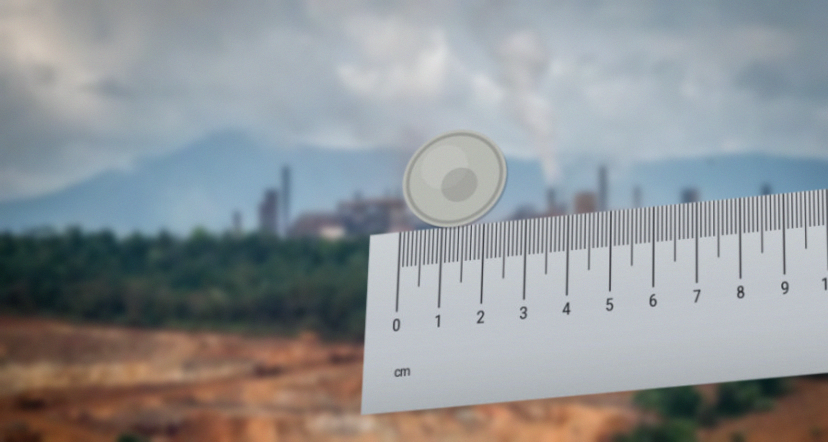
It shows value=2.5 unit=cm
